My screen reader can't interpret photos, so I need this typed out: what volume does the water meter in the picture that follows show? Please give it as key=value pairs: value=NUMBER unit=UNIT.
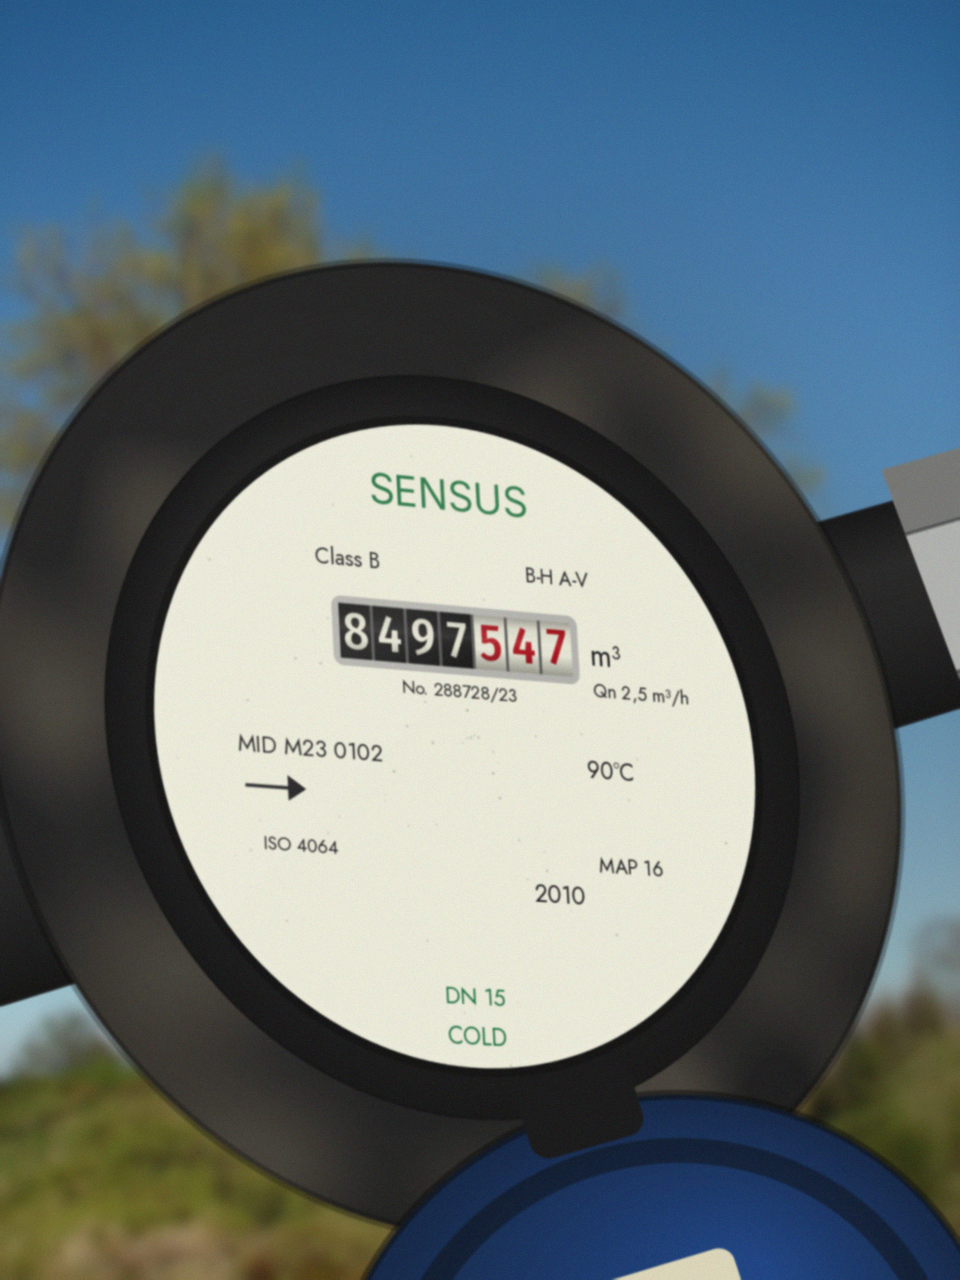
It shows value=8497.547 unit=m³
